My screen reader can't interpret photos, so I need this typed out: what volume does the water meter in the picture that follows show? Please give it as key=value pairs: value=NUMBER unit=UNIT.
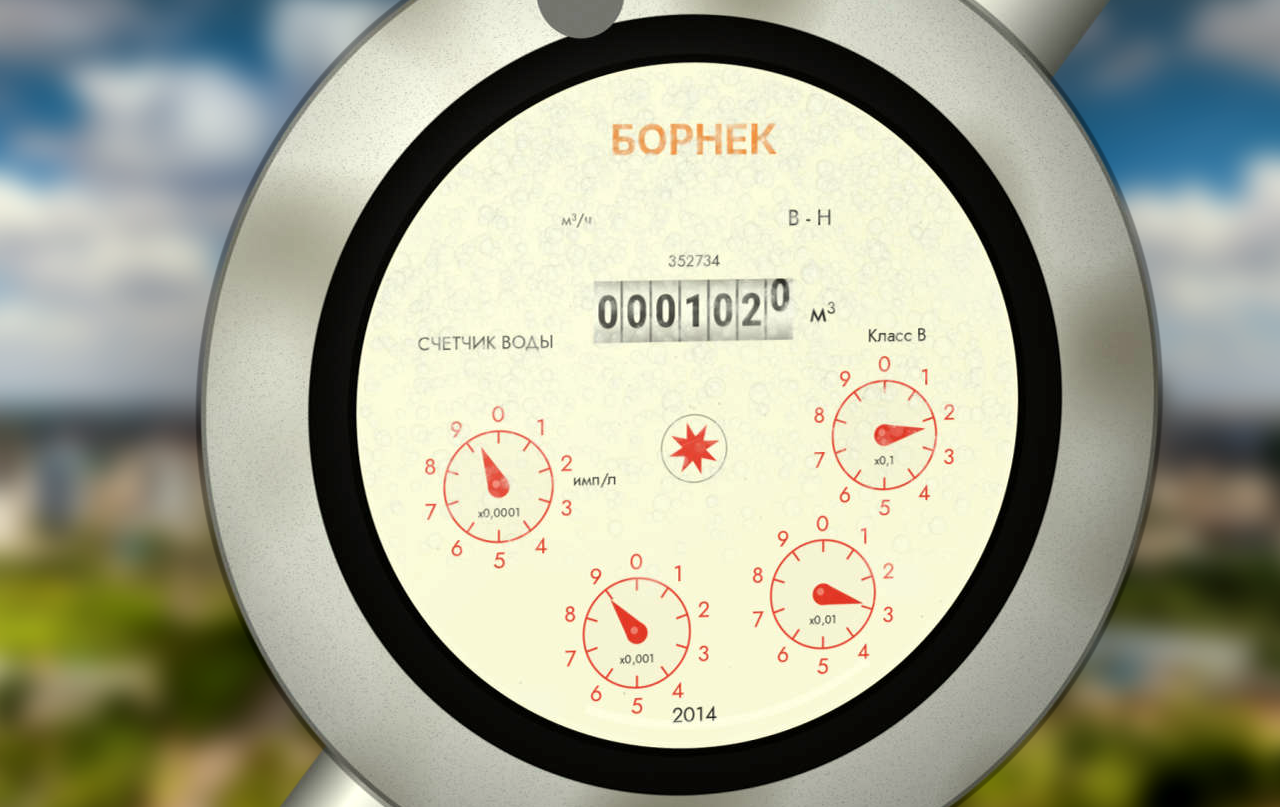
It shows value=1020.2289 unit=m³
